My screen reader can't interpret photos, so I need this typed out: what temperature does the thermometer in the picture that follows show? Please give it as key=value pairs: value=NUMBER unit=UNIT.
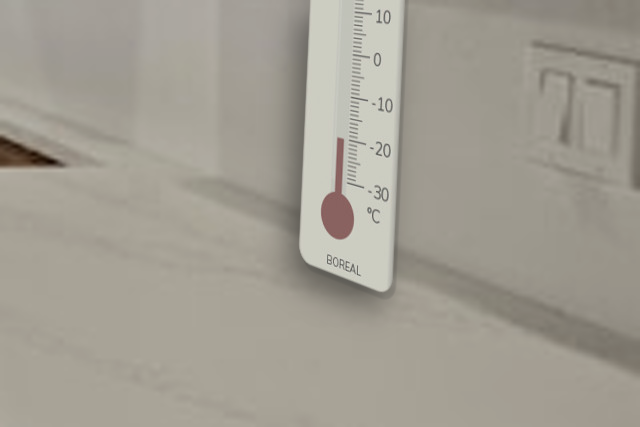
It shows value=-20 unit=°C
